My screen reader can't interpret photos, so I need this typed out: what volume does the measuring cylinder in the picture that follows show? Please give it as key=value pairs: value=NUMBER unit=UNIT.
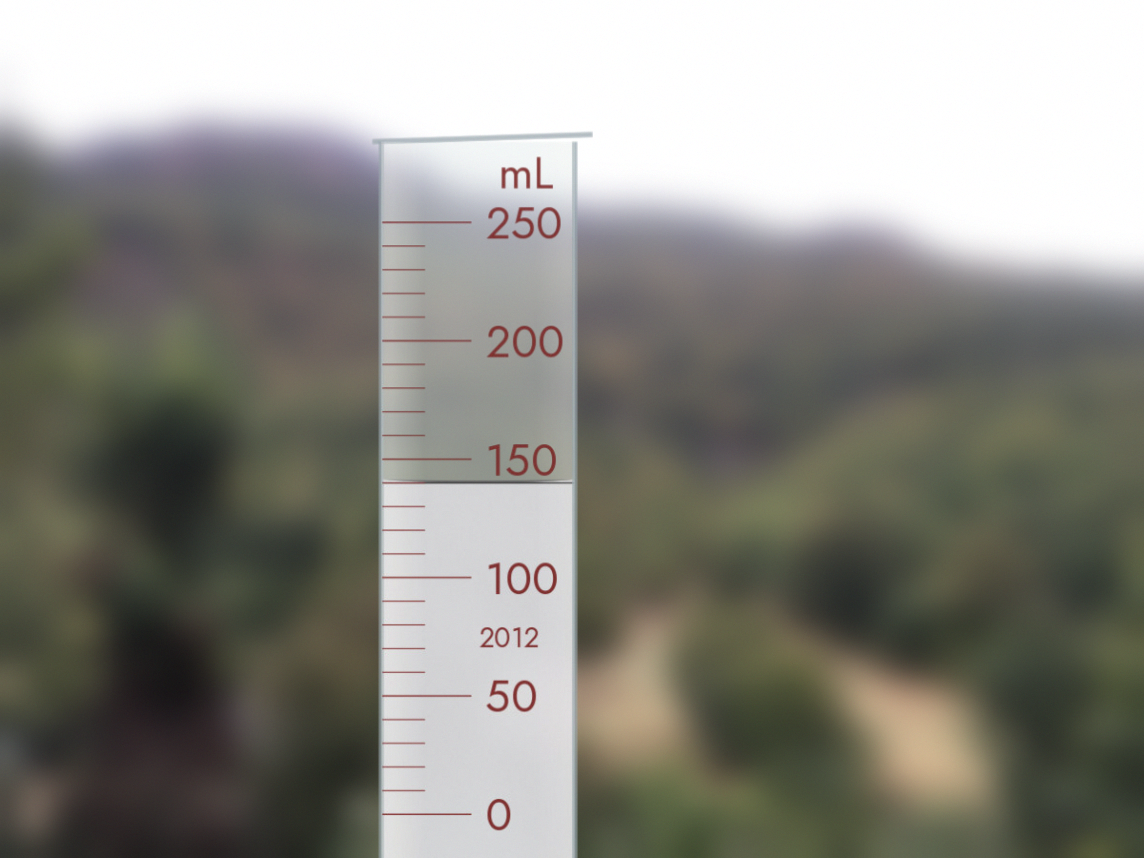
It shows value=140 unit=mL
